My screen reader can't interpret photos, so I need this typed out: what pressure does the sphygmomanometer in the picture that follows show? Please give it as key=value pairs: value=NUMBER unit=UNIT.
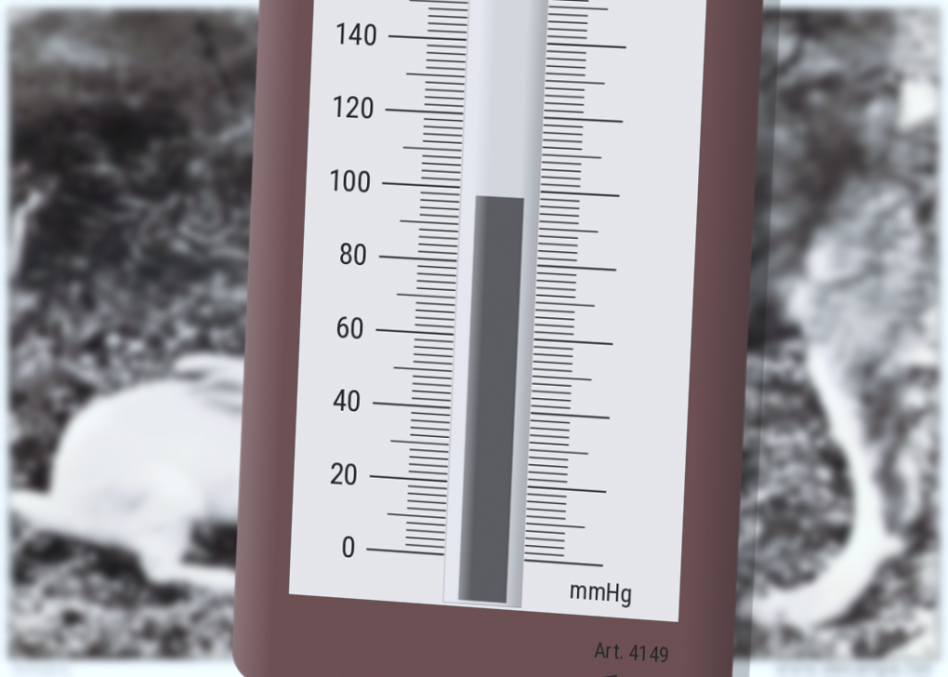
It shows value=98 unit=mmHg
